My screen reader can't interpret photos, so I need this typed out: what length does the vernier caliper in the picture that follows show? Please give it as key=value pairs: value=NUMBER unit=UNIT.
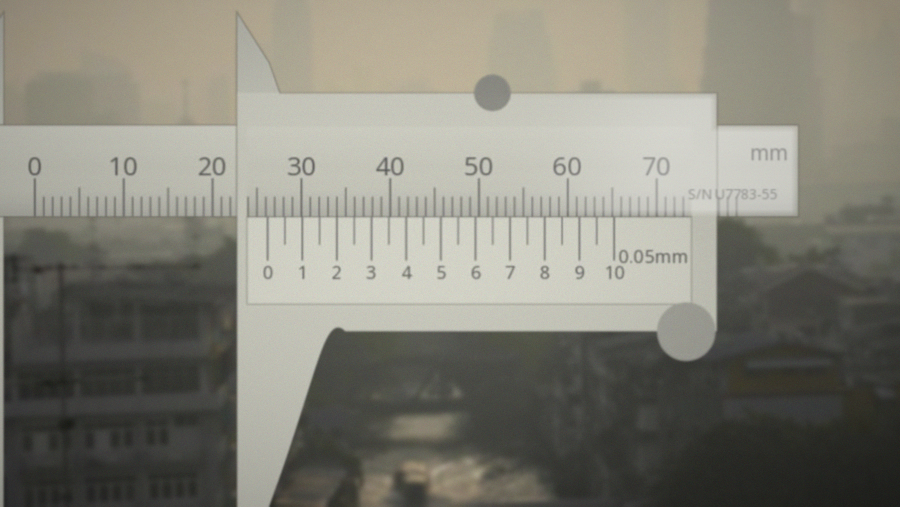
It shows value=26.2 unit=mm
